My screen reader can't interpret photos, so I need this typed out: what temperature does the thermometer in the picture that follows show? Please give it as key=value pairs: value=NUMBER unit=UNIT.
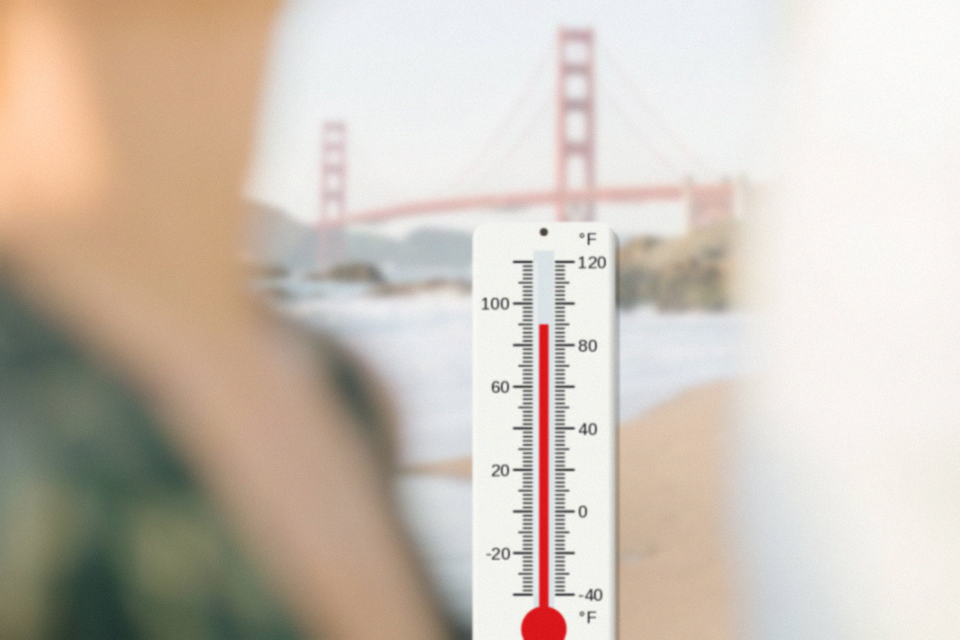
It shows value=90 unit=°F
